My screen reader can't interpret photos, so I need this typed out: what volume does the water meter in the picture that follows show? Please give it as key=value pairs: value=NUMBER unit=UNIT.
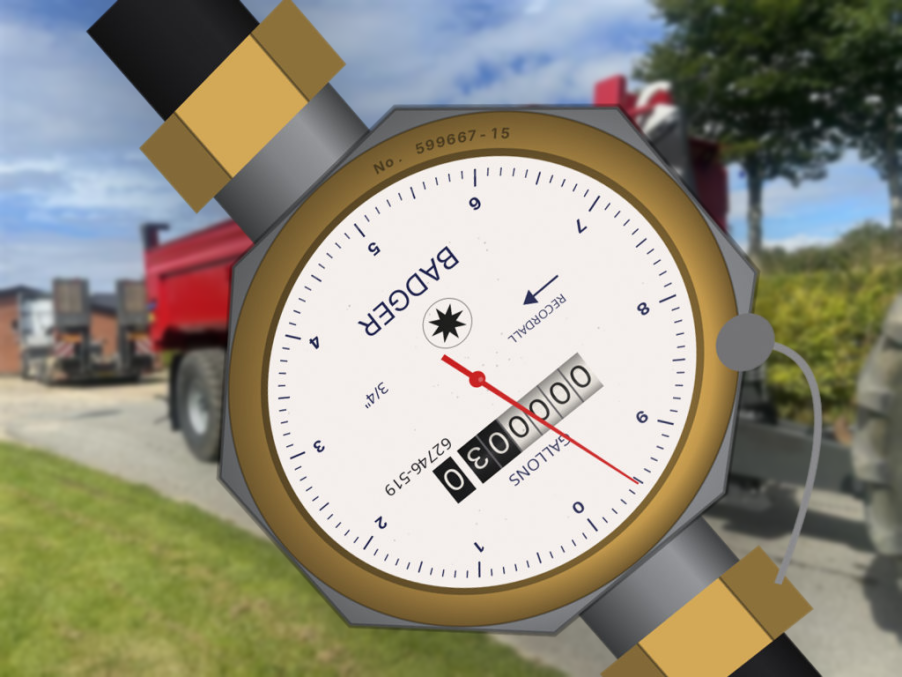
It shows value=29.5 unit=gal
